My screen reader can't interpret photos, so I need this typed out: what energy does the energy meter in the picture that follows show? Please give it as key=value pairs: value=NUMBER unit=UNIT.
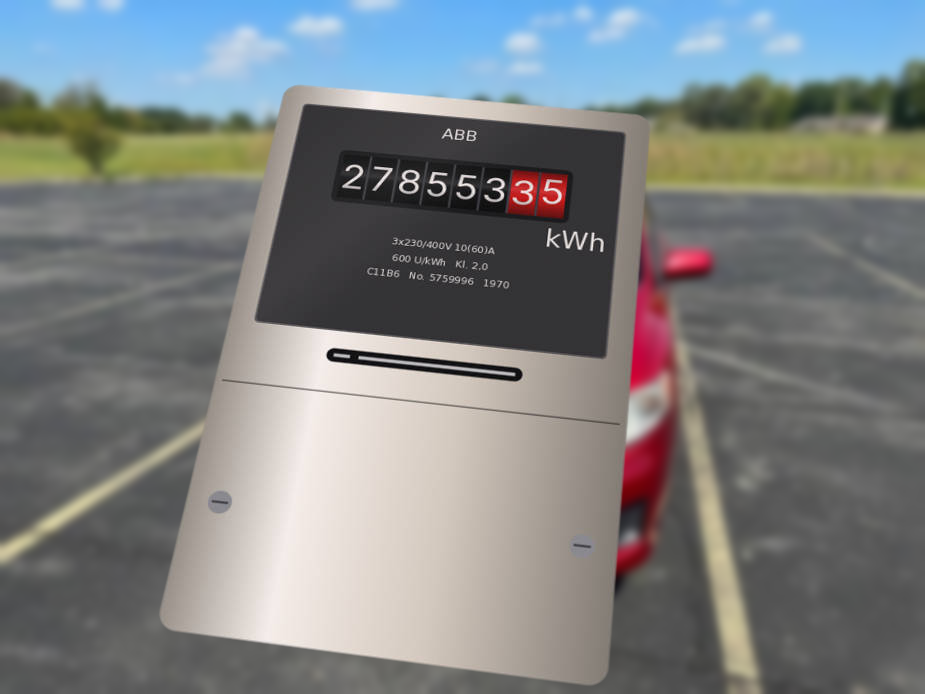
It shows value=278553.35 unit=kWh
